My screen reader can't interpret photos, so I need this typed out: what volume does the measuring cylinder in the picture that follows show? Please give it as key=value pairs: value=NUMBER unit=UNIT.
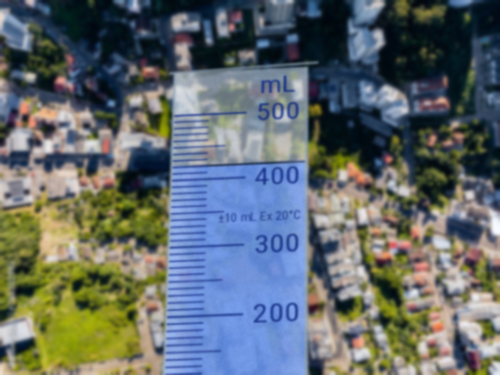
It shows value=420 unit=mL
